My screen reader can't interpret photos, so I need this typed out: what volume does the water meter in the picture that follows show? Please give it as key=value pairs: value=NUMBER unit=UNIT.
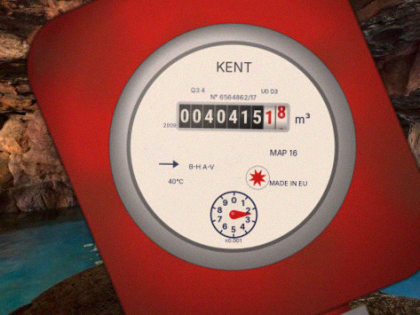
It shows value=40415.182 unit=m³
